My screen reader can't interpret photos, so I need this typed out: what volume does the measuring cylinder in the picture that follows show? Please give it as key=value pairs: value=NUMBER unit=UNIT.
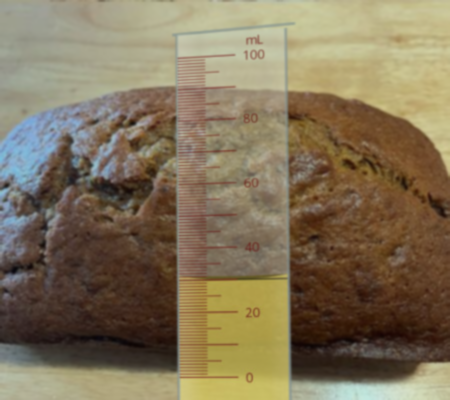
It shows value=30 unit=mL
